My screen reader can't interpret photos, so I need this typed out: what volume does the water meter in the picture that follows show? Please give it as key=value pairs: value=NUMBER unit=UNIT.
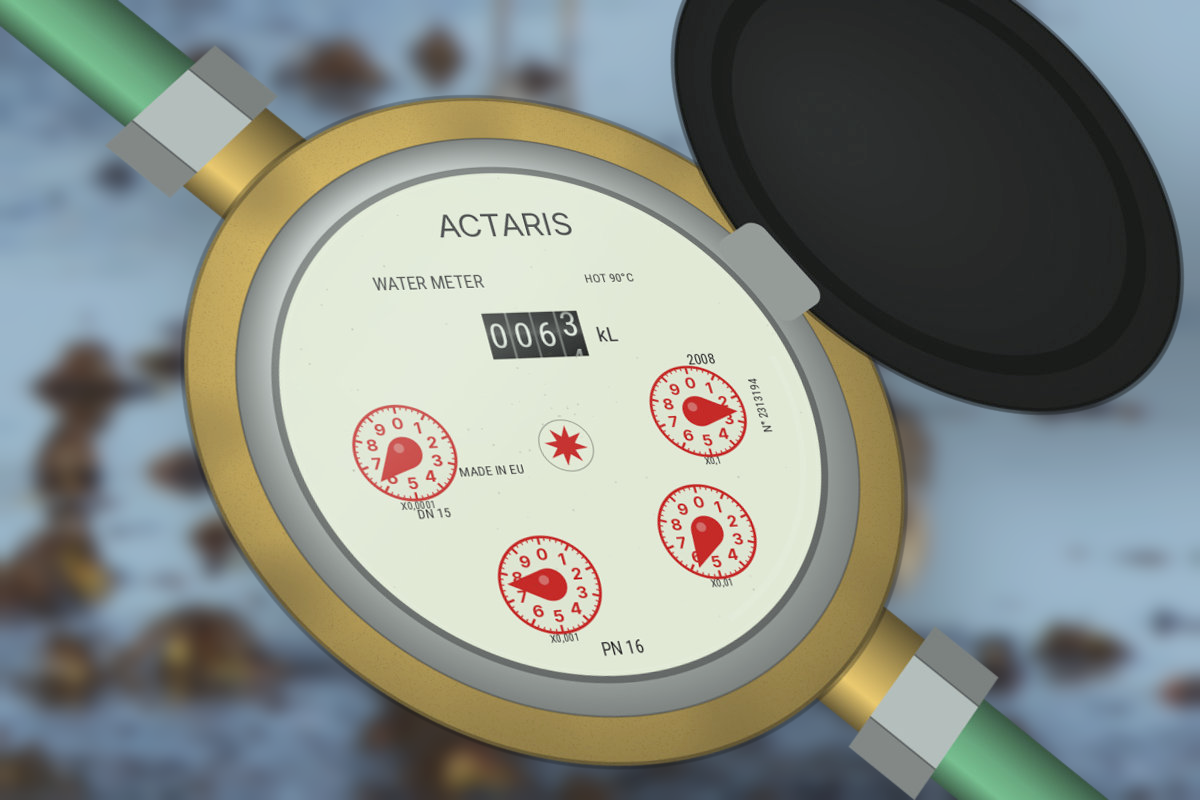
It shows value=63.2576 unit=kL
